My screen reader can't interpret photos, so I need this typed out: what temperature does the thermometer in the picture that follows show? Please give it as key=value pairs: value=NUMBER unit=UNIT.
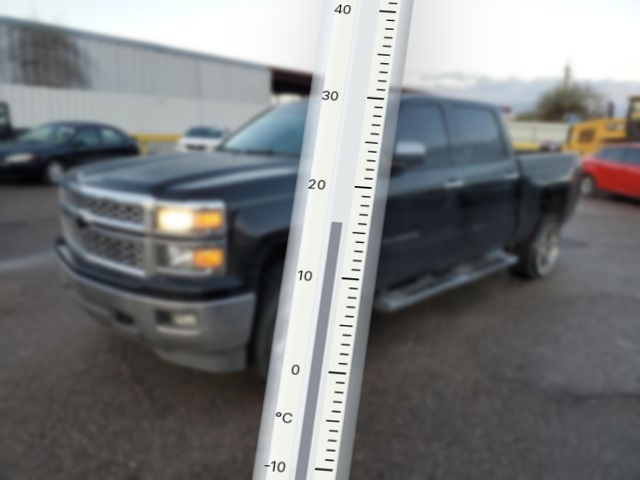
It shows value=16 unit=°C
